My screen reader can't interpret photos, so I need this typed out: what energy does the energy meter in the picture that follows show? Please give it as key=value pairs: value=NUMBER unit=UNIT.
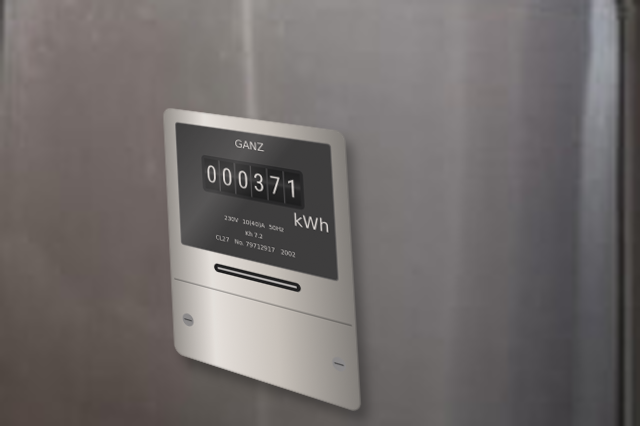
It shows value=371 unit=kWh
